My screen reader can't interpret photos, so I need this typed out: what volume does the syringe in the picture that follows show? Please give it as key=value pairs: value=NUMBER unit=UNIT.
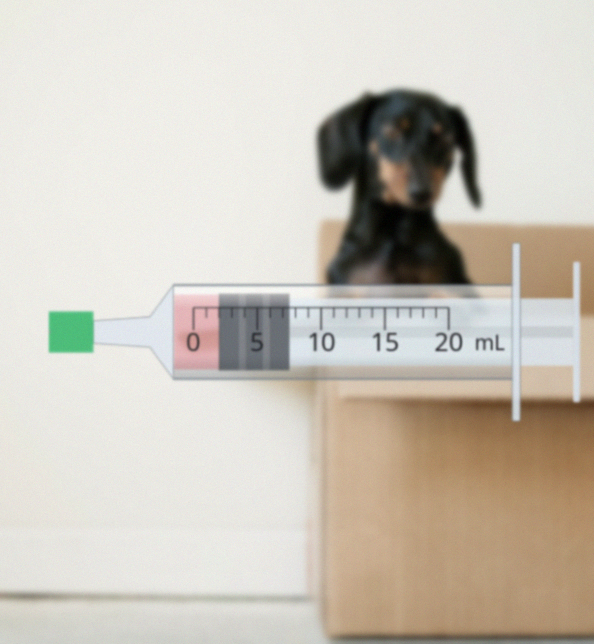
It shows value=2 unit=mL
